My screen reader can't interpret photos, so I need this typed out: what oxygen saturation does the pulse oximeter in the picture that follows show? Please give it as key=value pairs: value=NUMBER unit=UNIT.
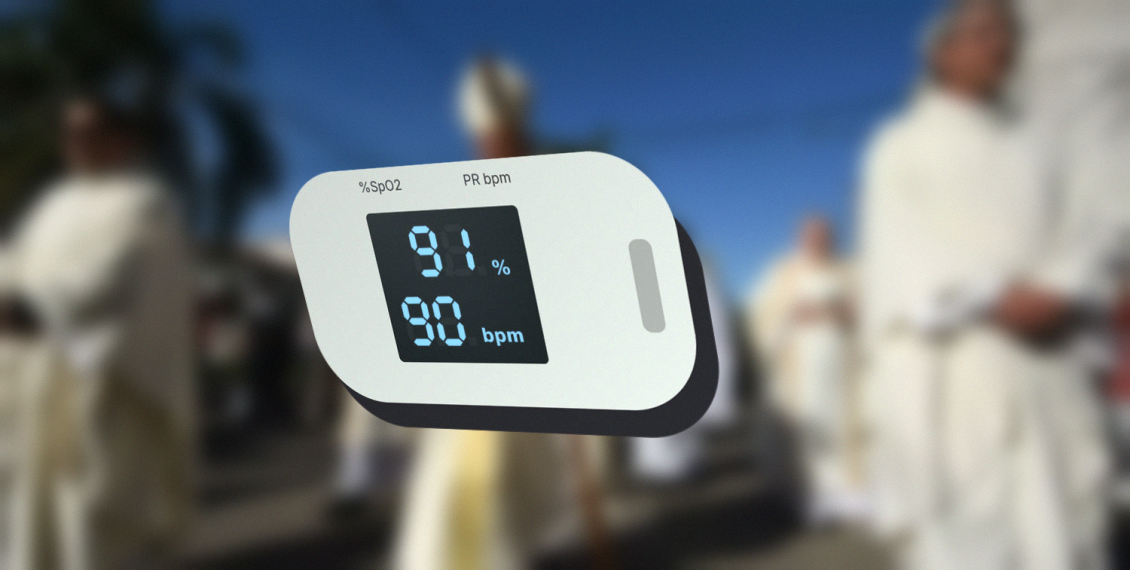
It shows value=91 unit=%
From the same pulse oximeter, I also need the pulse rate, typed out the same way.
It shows value=90 unit=bpm
